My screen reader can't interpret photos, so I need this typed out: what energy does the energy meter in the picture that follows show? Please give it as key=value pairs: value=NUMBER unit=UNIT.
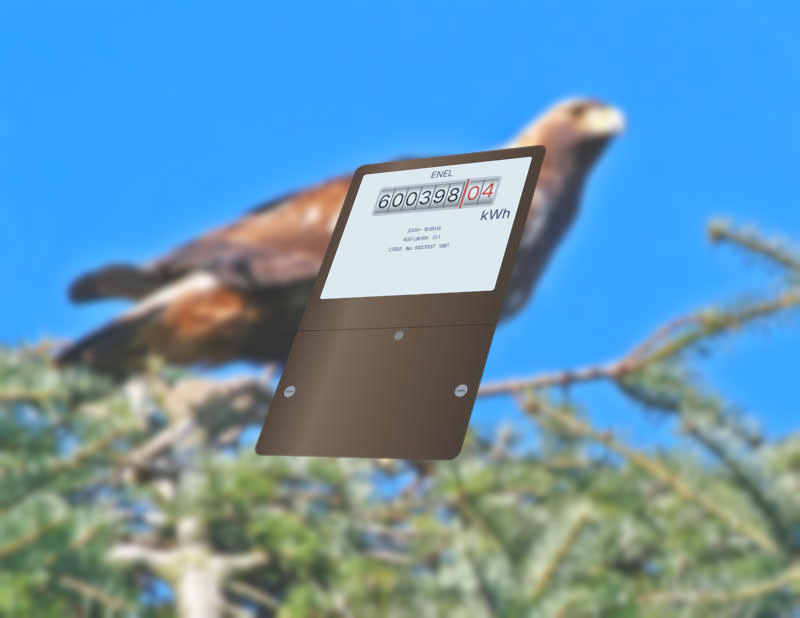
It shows value=600398.04 unit=kWh
